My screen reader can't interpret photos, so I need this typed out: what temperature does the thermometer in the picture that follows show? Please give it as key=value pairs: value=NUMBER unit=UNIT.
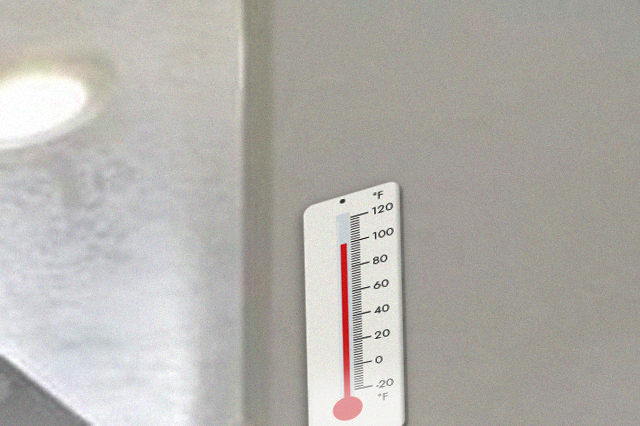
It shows value=100 unit=°F
